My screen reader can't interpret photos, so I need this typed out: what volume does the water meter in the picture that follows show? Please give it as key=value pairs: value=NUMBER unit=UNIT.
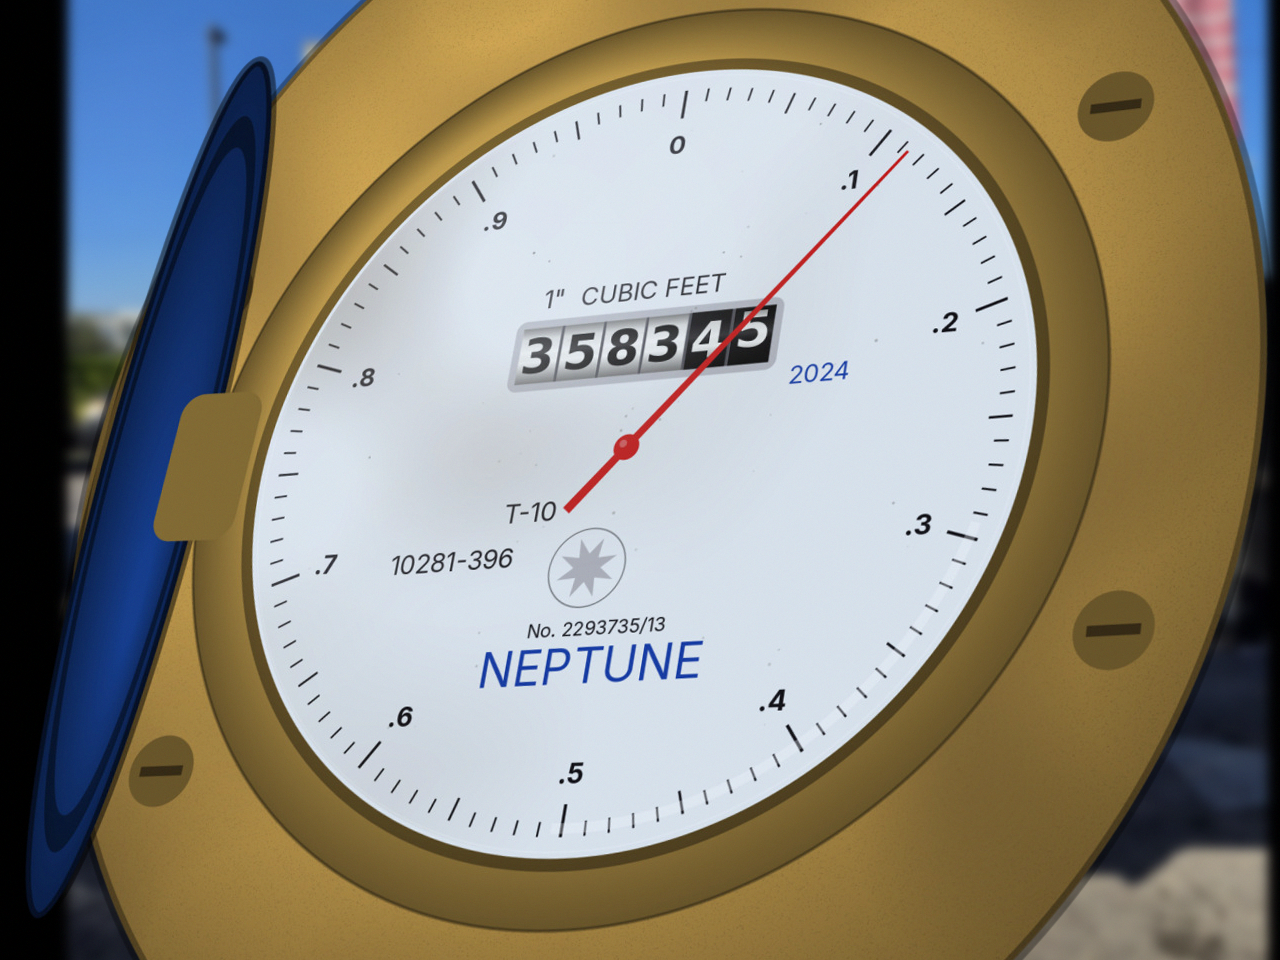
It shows value=358345.11 unit=ft³
